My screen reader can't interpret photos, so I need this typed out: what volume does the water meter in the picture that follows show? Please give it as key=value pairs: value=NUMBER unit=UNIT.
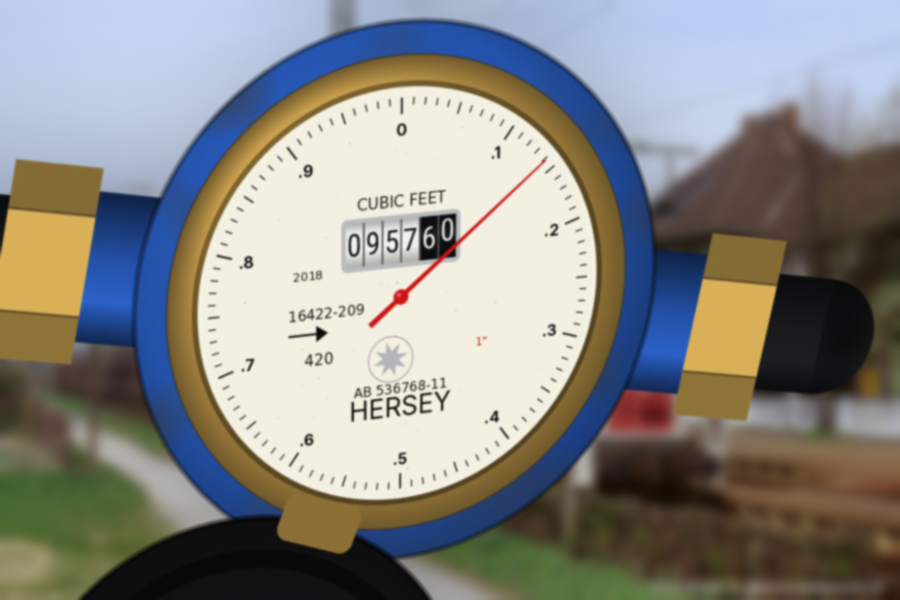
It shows value=95760.14 unit=ft³
